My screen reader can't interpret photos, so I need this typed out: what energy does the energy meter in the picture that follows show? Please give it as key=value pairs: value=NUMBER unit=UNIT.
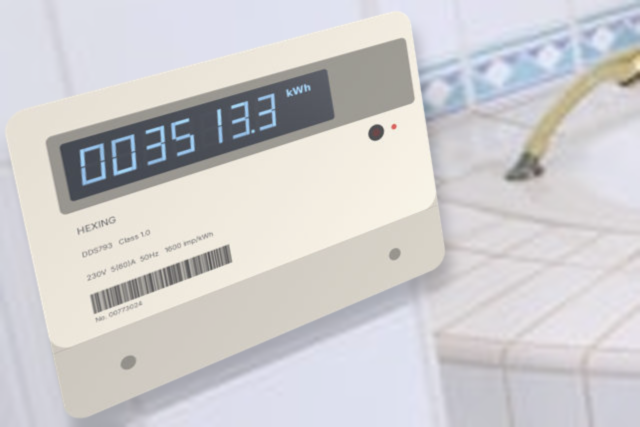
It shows value=3513.3 unit=kWh
